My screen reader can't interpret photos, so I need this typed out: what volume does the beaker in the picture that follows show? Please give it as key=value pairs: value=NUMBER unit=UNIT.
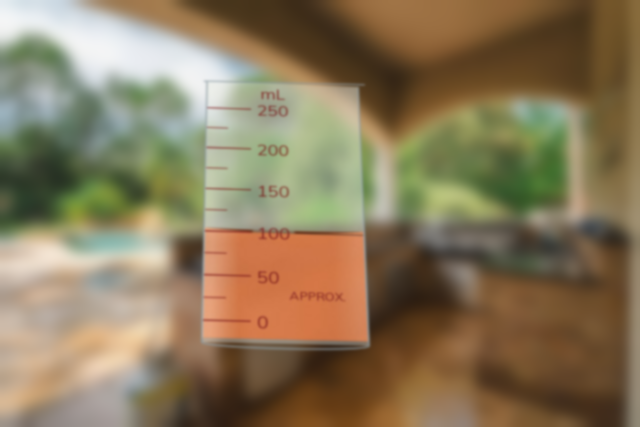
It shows value=100 unit=mL
